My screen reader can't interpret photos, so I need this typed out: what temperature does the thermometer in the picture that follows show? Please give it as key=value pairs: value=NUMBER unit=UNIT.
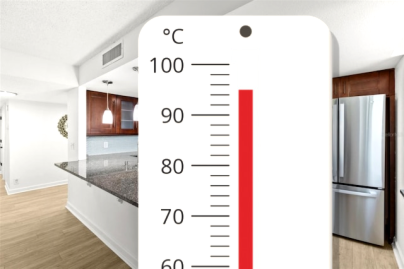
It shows value=95 unit=°C
